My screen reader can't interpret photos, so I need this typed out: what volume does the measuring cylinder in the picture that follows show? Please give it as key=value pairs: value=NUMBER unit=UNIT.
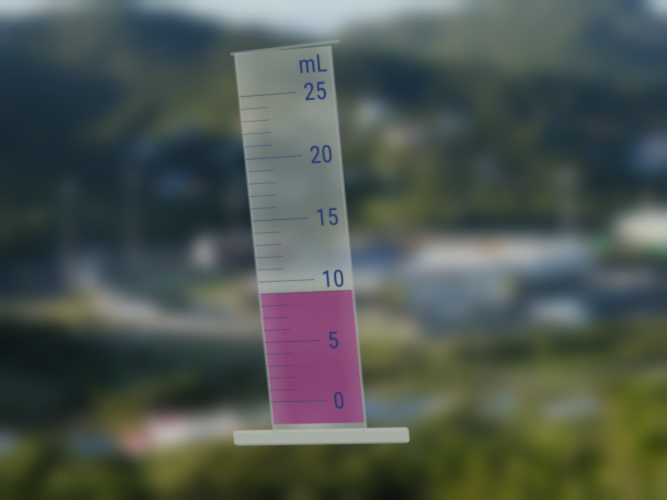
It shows value=9 unit=mL
